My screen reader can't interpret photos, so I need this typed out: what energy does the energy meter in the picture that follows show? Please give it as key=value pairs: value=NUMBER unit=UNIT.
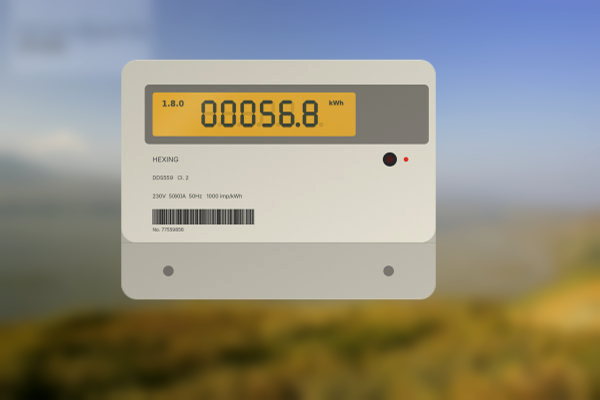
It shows value=56.8 unit=kWh
